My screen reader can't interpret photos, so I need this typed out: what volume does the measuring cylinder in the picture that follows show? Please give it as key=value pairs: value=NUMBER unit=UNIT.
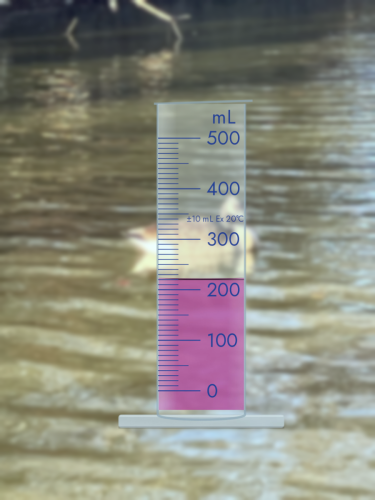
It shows value=220 unit=mL
